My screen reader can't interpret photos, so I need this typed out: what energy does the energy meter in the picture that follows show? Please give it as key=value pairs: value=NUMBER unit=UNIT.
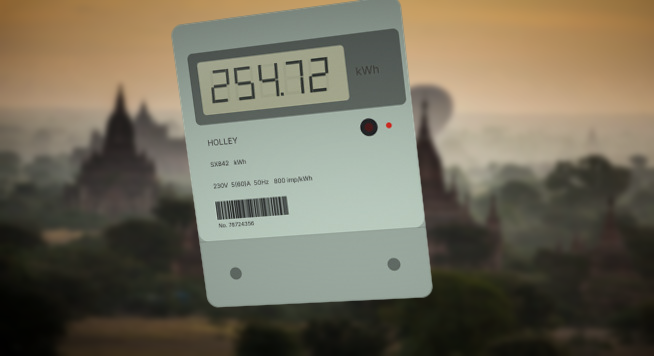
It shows value=254.72 unit=kWh
